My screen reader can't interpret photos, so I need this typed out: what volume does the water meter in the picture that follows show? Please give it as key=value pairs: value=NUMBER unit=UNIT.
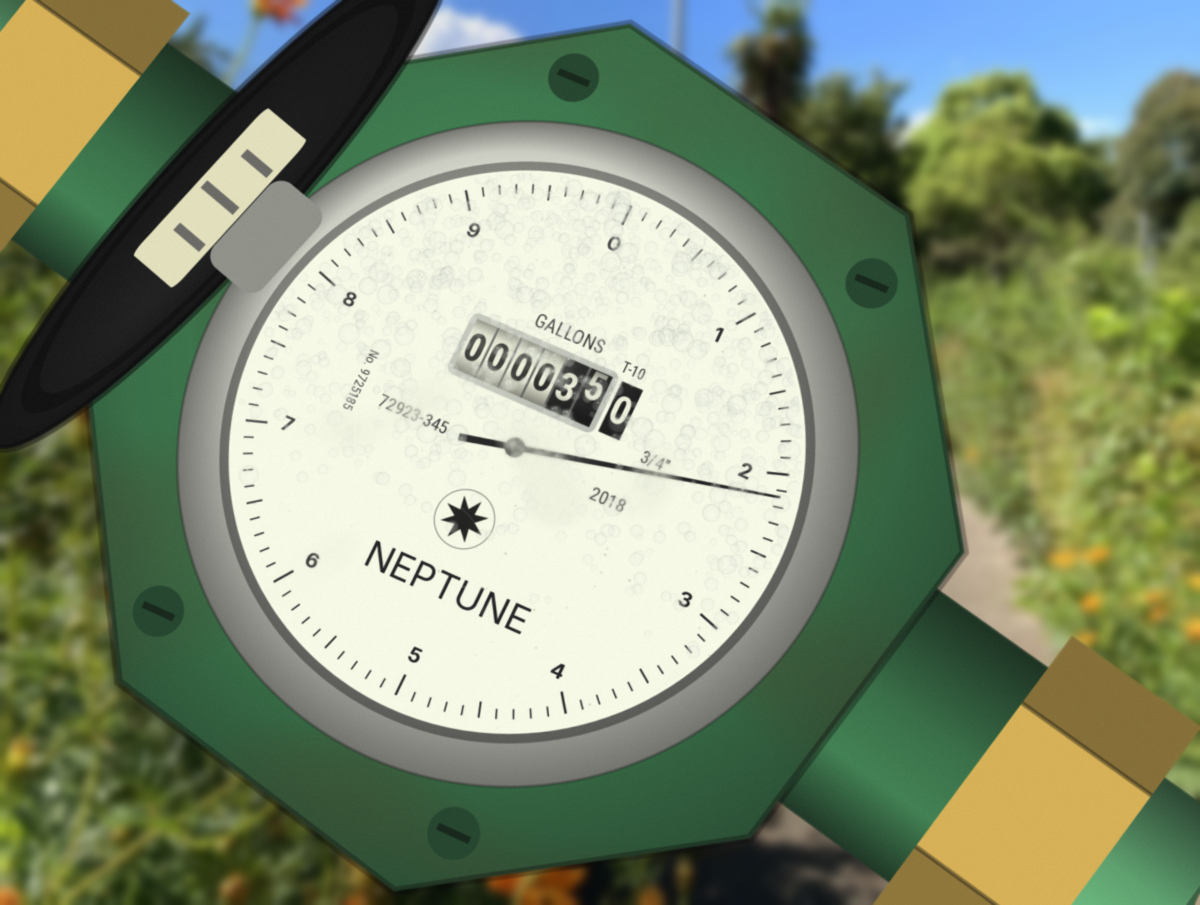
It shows value=352.1 unit=gal
